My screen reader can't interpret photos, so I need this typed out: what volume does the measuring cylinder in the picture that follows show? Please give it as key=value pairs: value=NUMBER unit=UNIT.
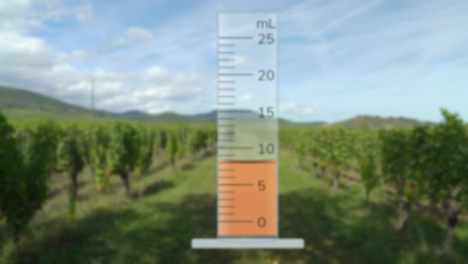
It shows value=8 unit=mL
